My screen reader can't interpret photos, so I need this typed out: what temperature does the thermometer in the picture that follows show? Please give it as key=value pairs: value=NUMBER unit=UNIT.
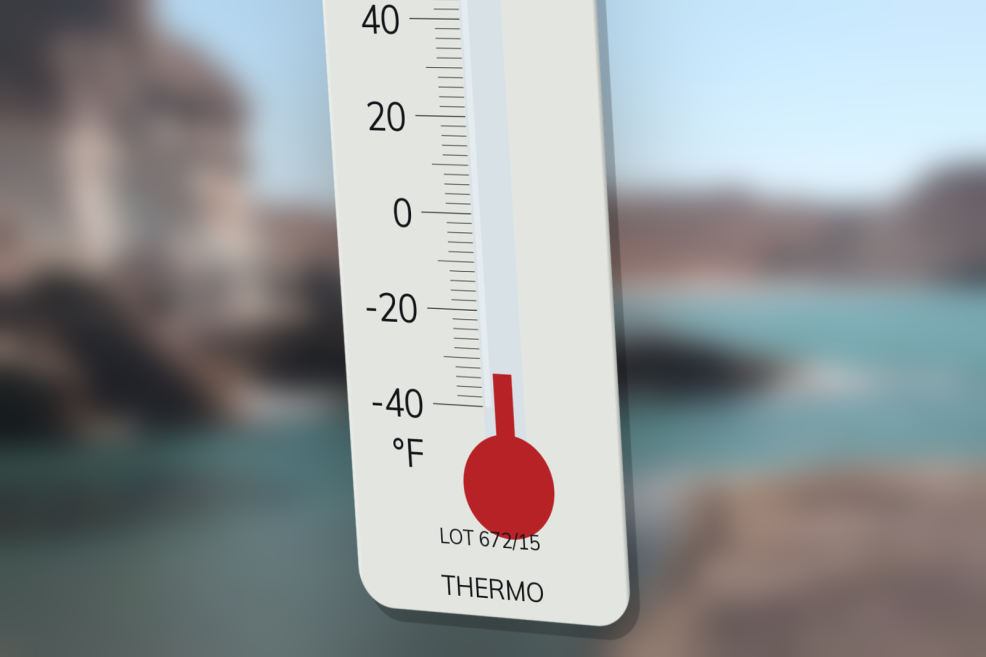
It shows value=-33 unit=°F
